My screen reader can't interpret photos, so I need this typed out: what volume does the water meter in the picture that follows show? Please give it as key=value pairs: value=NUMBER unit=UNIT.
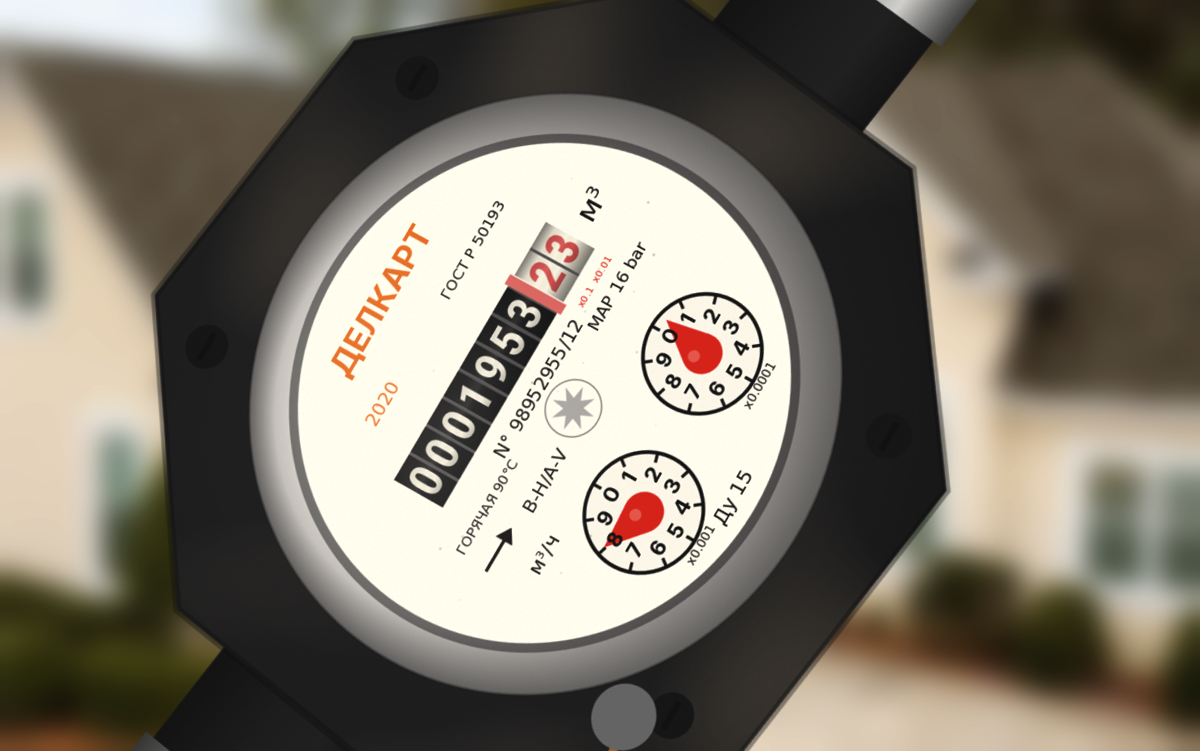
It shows value=1953.2380 unit=m³
